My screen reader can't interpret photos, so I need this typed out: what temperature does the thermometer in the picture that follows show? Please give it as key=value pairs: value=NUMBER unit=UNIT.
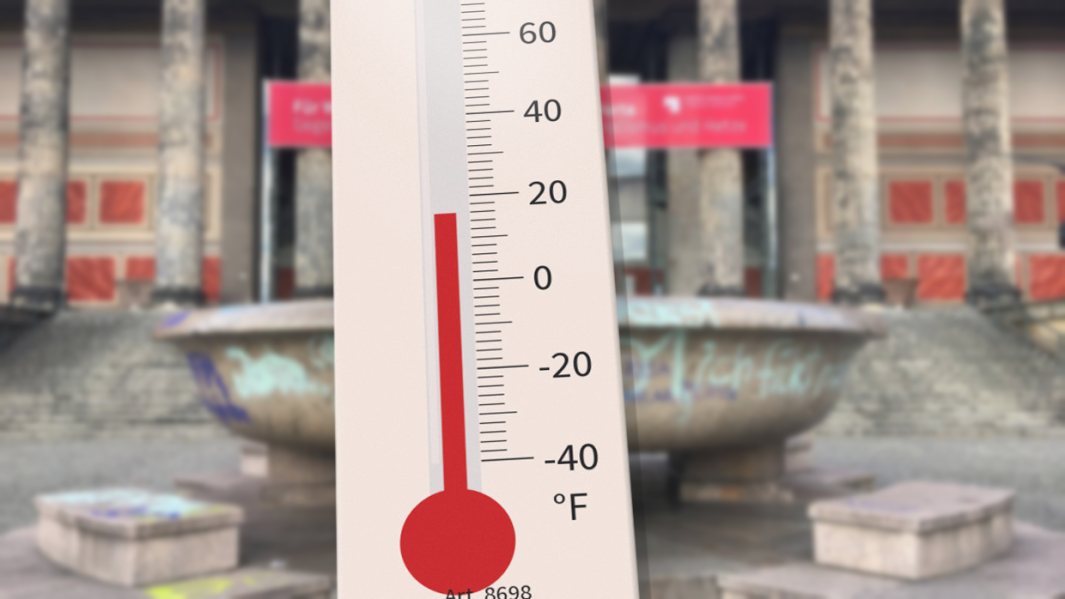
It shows value=16 unit=°F
